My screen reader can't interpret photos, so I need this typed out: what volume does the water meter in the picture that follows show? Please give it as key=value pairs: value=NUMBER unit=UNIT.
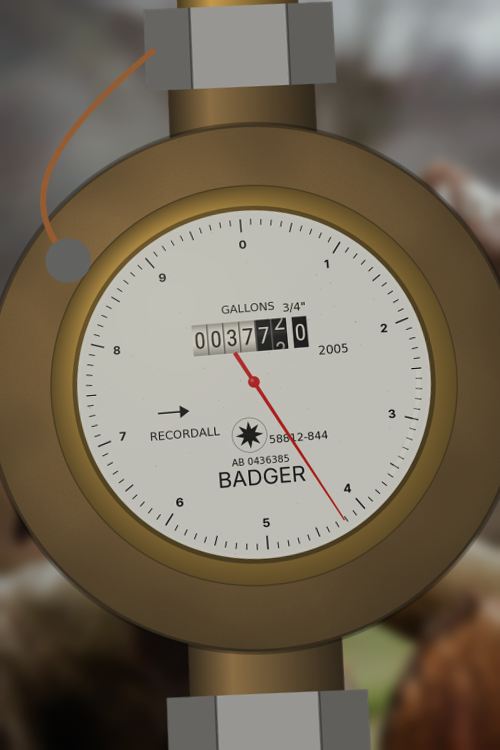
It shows value=37724.2 unit=gal
